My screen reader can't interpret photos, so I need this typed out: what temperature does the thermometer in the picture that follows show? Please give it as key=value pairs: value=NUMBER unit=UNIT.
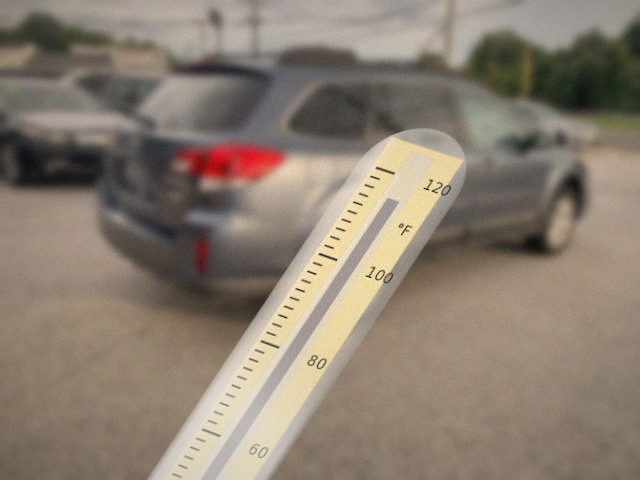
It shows value=115 unit=°F
